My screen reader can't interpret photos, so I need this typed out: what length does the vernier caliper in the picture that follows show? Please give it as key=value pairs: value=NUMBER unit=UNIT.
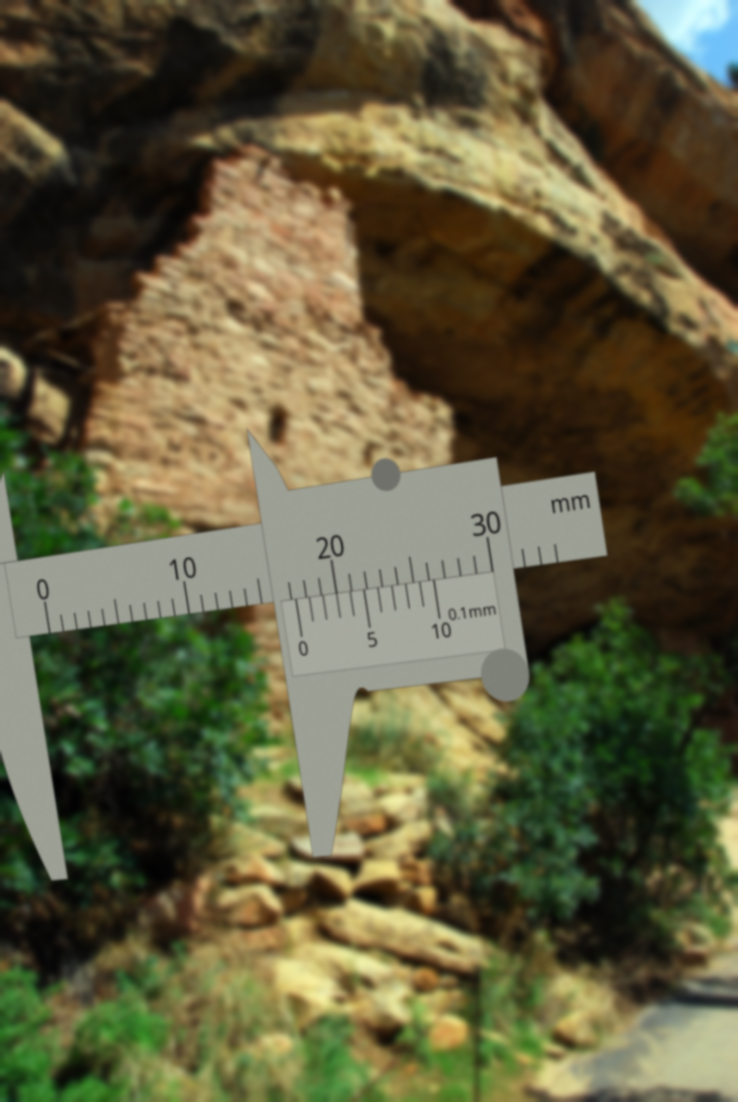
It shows value=17.3 unit=mm
